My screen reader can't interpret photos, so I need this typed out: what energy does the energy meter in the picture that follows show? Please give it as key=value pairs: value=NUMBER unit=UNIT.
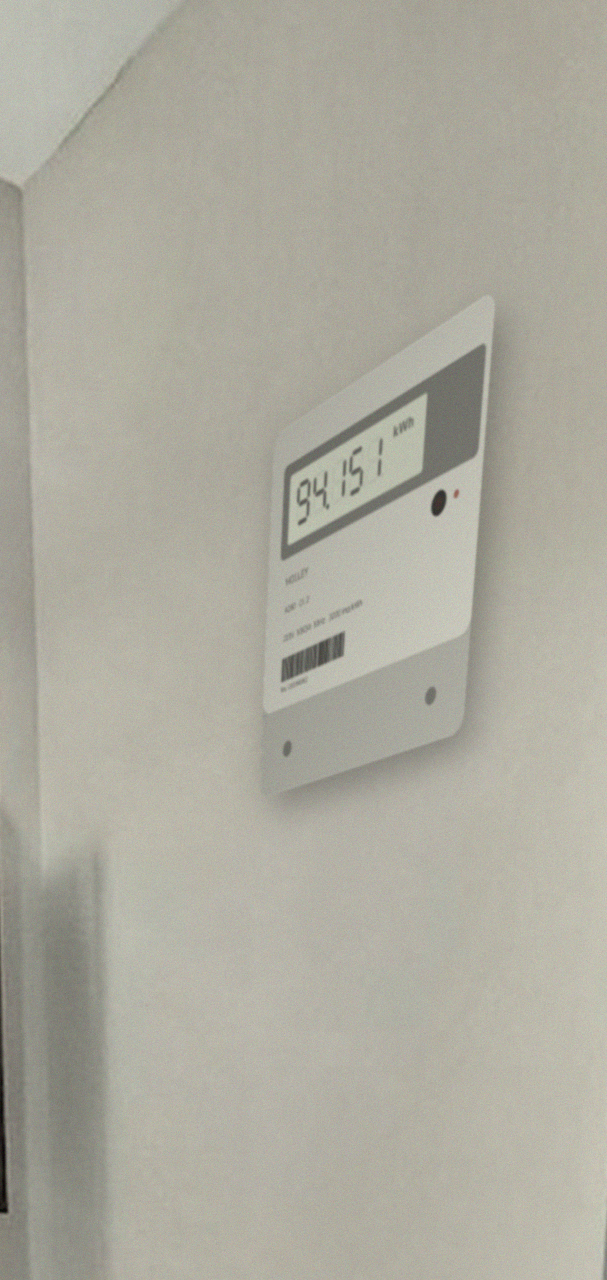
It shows value=94.151 unit=kWh
